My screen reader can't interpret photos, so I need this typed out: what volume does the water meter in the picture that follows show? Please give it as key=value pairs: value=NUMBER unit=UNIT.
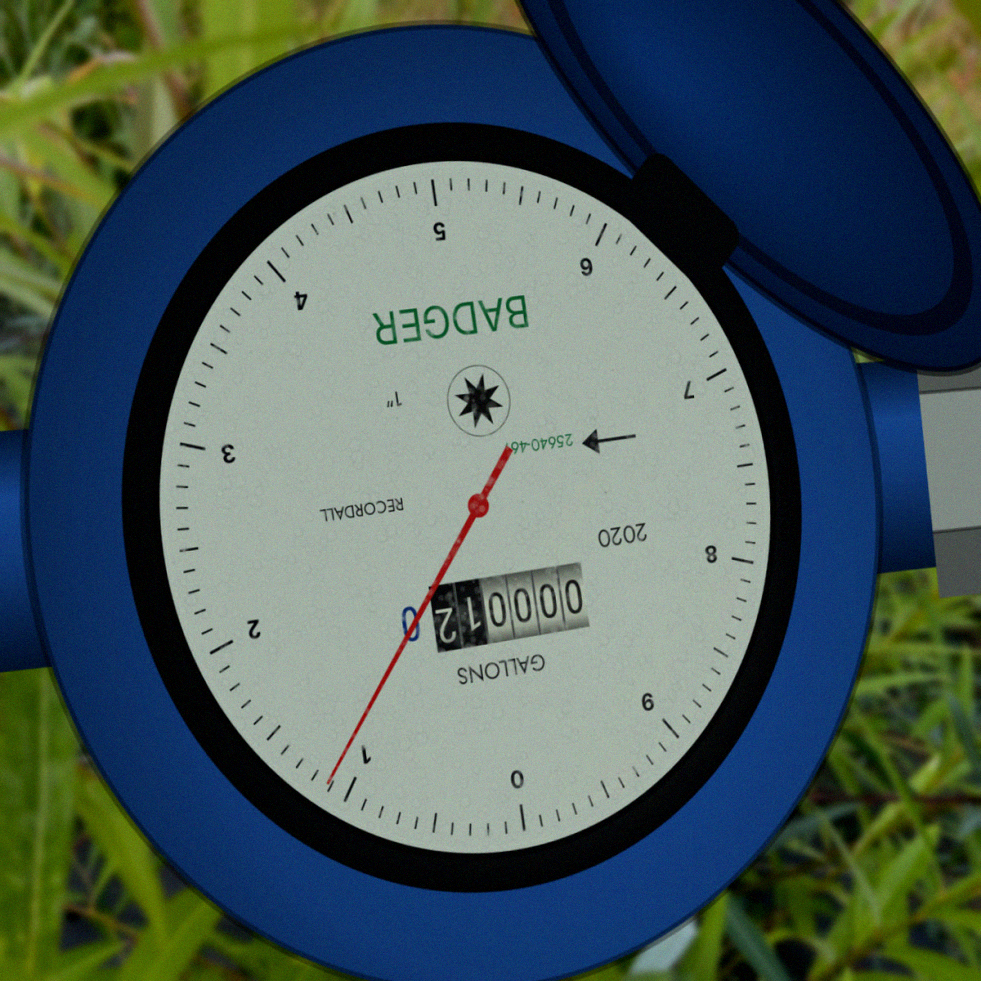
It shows value=121.1 unit=gal
